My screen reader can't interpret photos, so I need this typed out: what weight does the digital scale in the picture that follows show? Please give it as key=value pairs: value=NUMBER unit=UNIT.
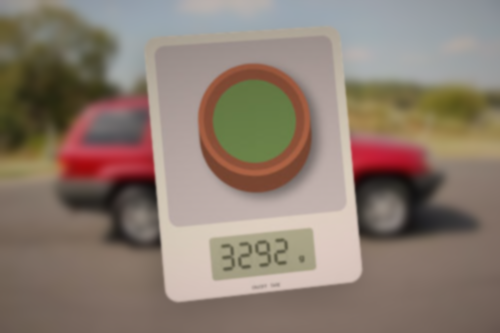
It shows value=3292 unit=g
